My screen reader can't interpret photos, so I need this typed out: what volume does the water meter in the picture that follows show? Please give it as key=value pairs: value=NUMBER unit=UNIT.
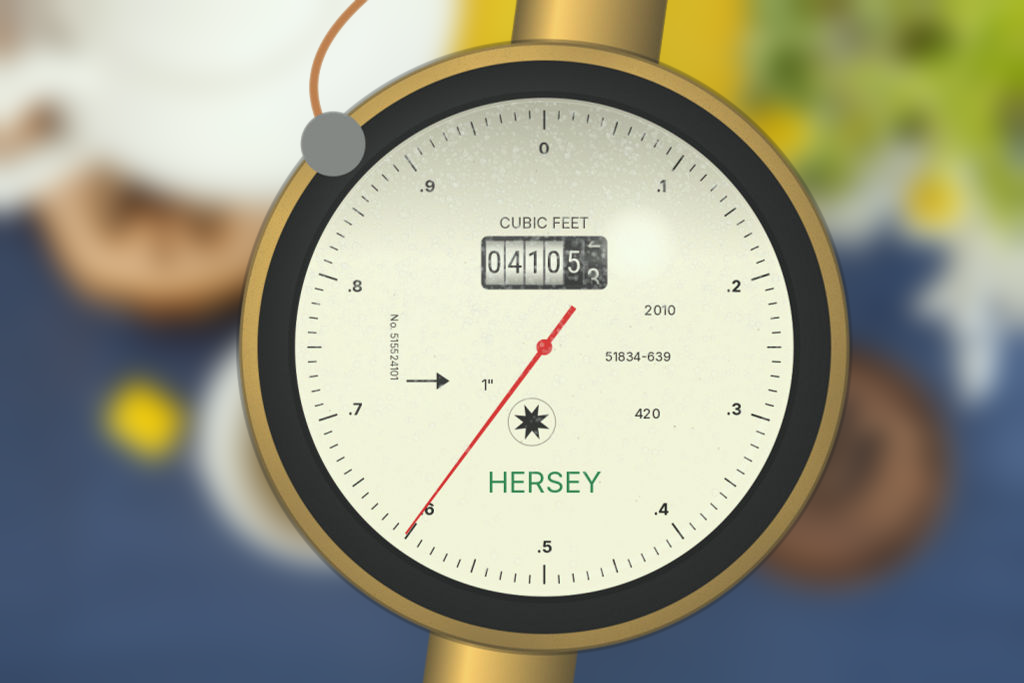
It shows value=41052.60 unit=ft³
